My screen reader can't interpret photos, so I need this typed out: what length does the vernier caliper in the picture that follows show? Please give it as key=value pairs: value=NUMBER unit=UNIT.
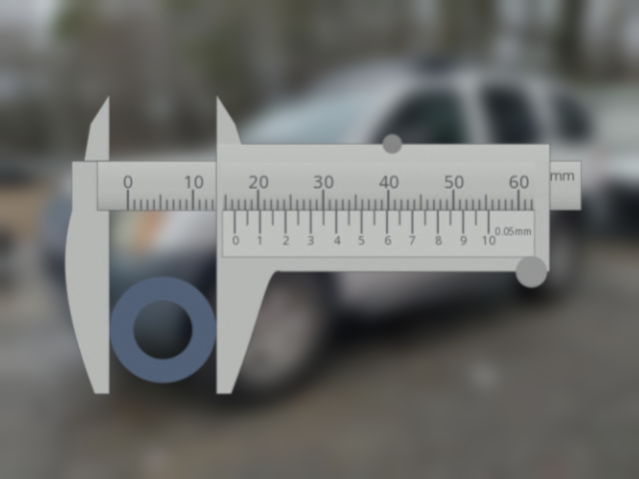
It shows value=16.4 unit=mm
